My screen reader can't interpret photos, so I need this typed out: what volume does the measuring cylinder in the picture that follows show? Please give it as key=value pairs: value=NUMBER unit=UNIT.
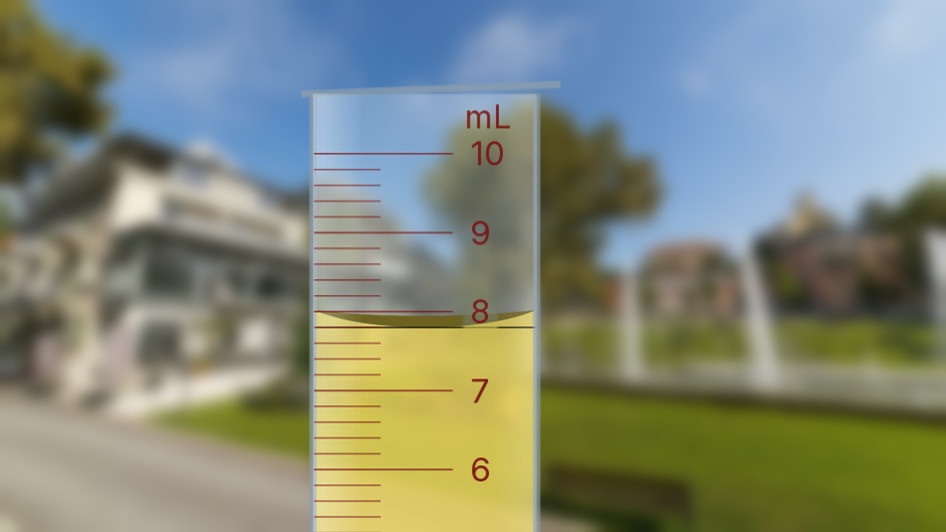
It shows value=7.8 unit=mL
